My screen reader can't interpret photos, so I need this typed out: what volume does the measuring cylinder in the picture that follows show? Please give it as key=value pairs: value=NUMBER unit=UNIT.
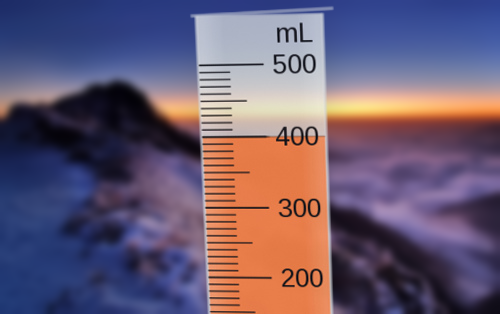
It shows value=400 unit=mL
